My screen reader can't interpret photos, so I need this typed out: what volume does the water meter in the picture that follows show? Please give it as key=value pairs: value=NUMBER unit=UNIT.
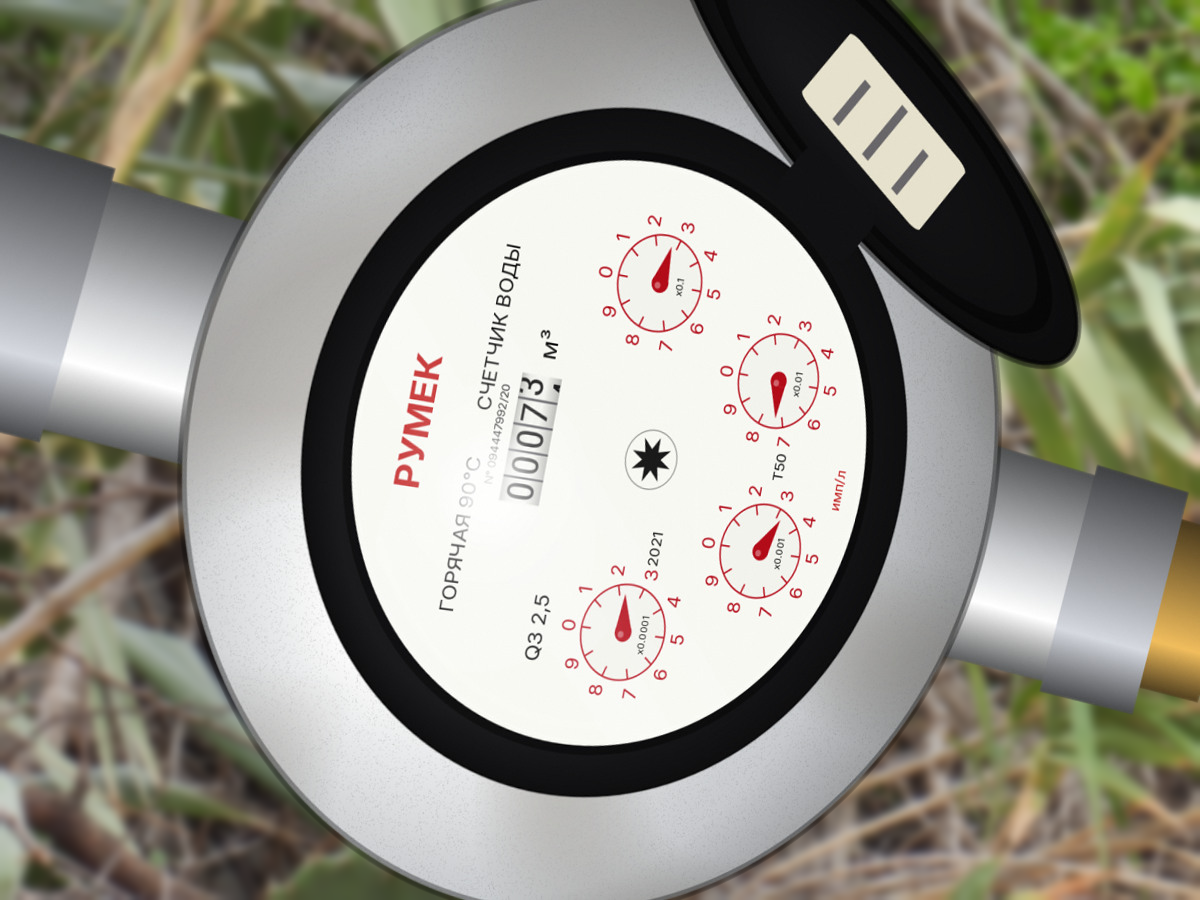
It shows value=73.2732 unit=m³
